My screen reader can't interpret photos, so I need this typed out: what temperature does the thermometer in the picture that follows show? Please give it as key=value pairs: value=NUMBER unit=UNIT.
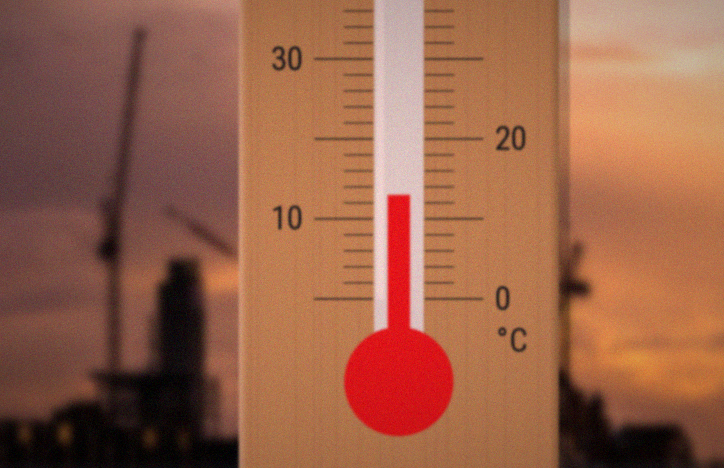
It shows value=13 unit=°C
